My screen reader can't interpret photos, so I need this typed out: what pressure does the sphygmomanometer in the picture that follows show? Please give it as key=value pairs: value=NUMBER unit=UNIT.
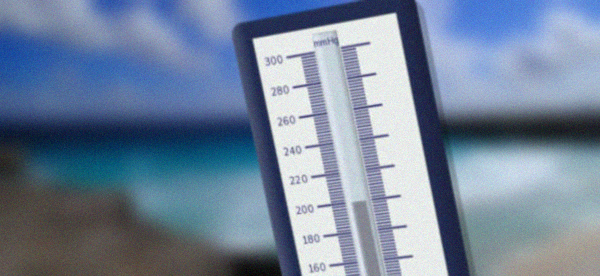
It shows value=200 unit=mmHg
